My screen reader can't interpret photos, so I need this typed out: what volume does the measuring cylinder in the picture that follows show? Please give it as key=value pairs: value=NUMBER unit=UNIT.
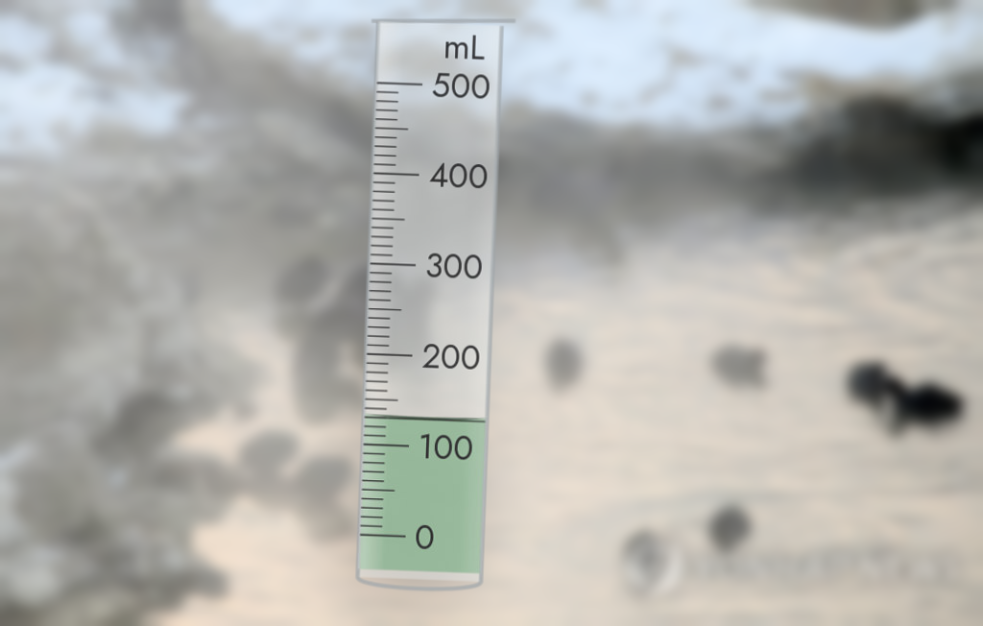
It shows value=130 unit=mL
